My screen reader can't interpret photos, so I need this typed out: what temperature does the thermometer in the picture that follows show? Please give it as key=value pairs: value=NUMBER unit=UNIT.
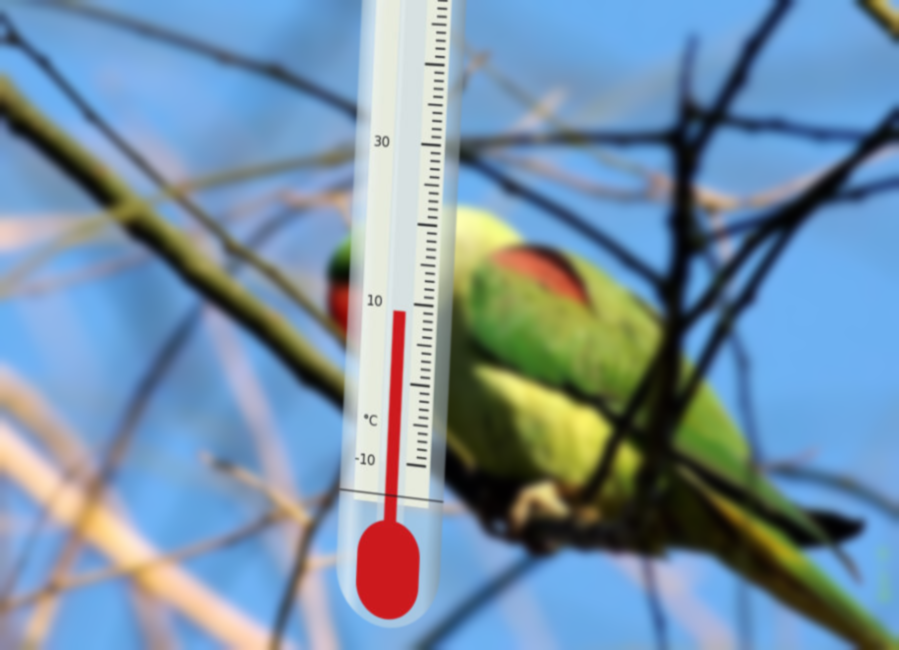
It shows value=9 unit=°C
